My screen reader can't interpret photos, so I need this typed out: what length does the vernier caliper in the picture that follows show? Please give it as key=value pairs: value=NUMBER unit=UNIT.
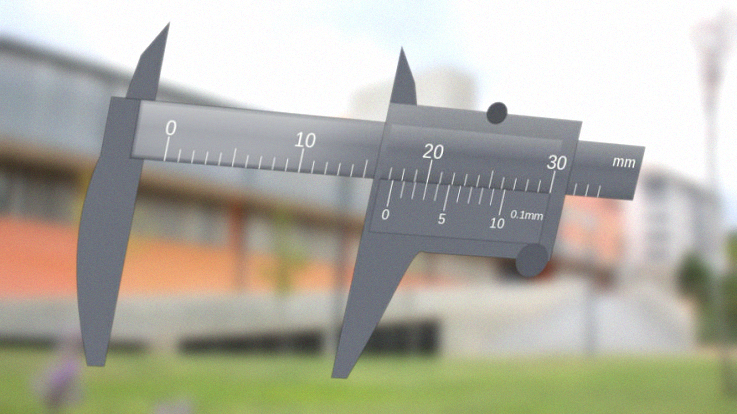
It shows value=17.3 unit=mm
